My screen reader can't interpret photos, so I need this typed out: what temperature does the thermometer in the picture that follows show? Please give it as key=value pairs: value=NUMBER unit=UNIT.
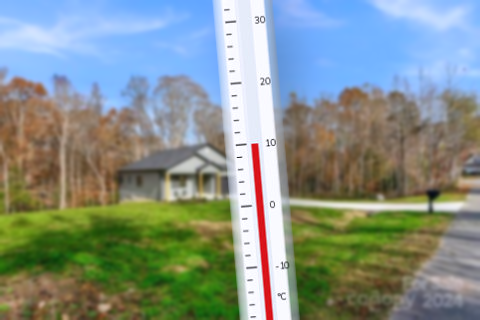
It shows value=10 unit=°C
